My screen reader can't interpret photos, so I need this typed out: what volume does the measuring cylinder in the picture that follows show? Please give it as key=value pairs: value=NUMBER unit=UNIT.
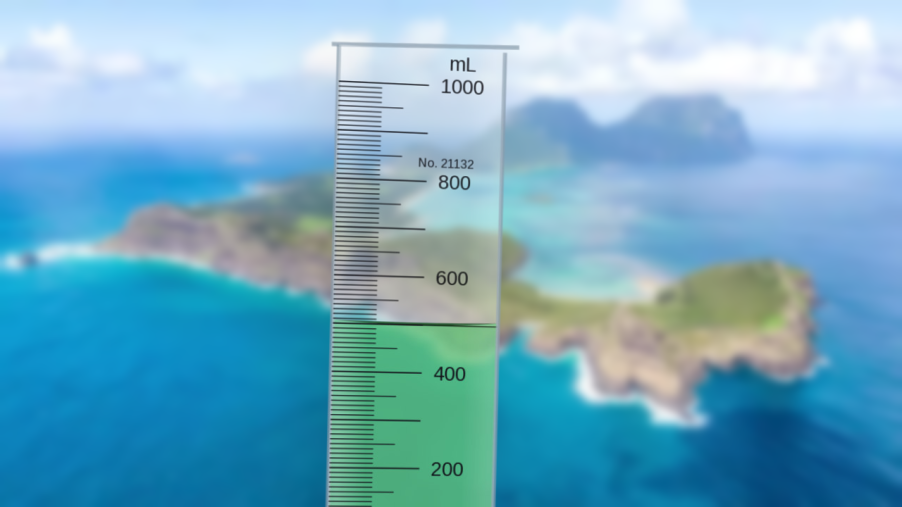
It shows value=500 unit=mL
